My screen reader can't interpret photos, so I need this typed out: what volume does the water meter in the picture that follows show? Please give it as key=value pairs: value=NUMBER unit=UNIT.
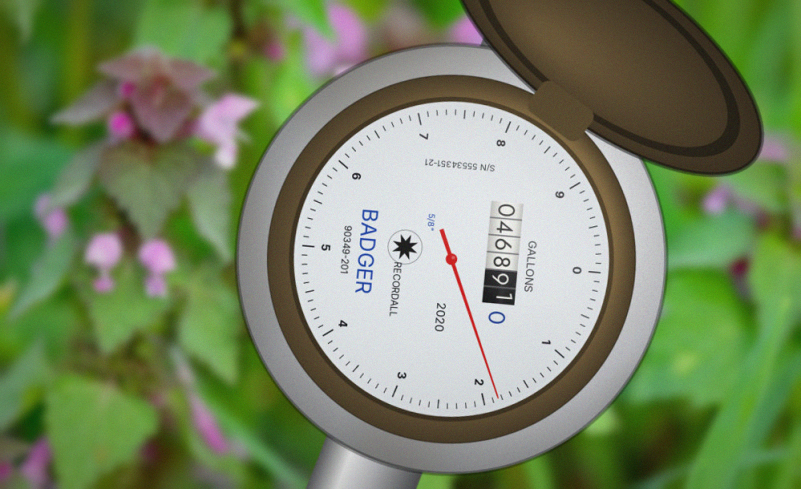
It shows value=468911.8 unit=gal
